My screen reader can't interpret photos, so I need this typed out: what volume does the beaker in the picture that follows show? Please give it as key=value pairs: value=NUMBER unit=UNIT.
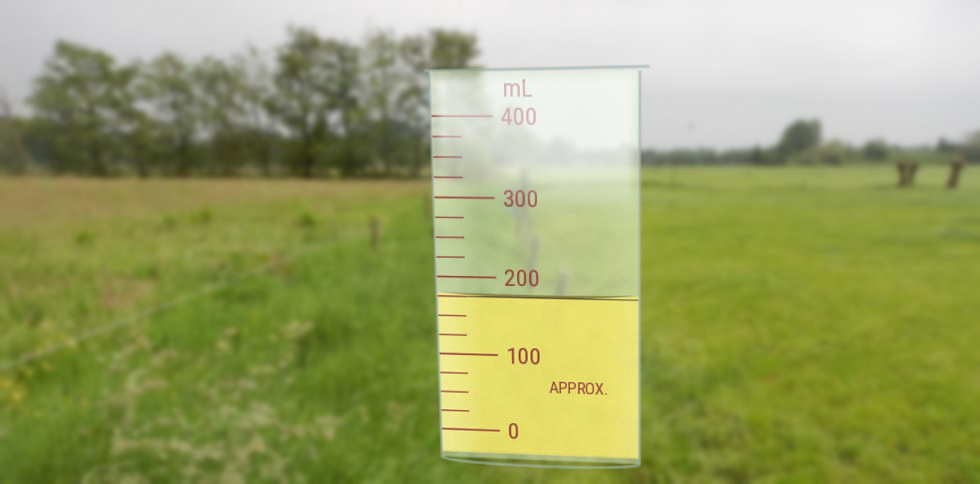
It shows value=175 unit=mL
